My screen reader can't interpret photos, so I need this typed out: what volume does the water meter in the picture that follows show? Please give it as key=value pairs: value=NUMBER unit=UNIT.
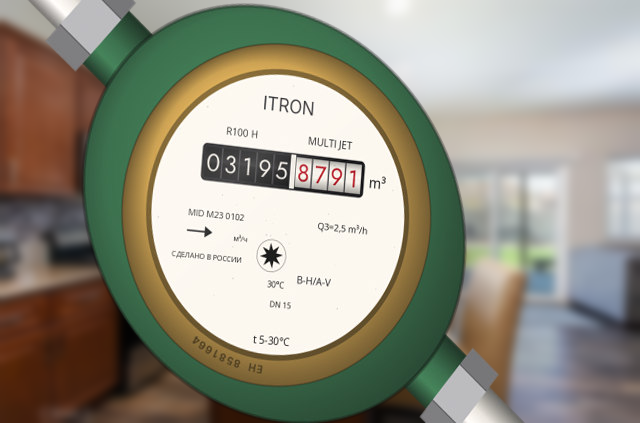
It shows value=3195.8791 unit=m³
